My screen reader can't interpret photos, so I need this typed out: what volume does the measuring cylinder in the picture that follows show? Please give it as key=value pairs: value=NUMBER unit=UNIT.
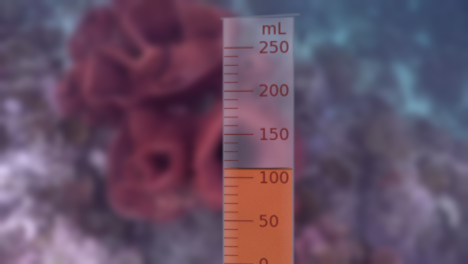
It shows value=110 unit=mL
